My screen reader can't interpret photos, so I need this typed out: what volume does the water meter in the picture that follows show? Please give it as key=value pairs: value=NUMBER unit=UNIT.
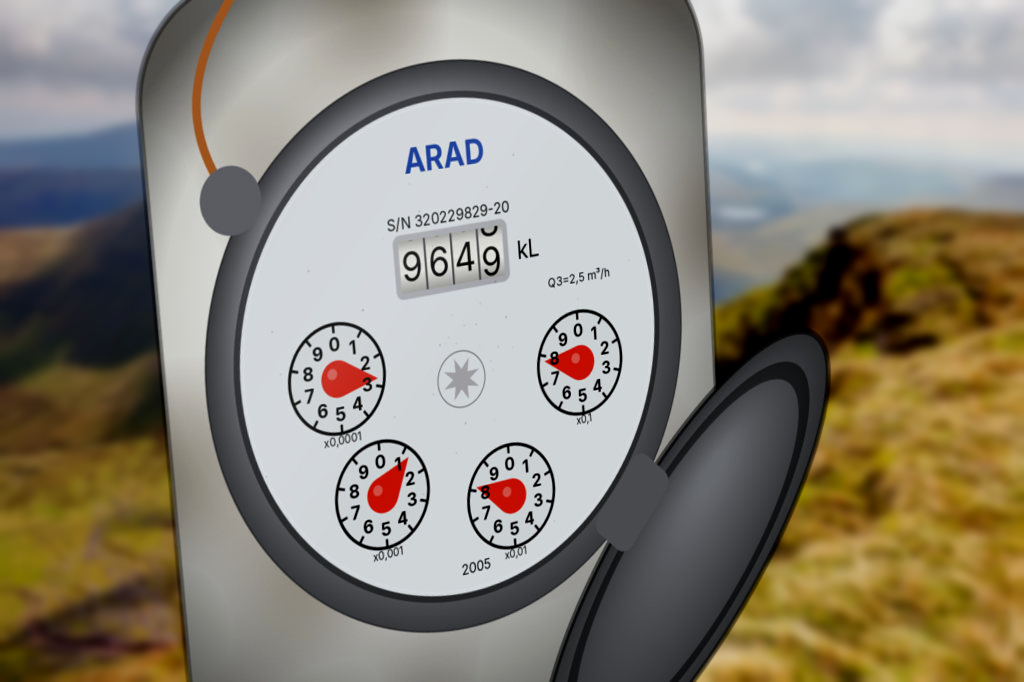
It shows value=9648.7812 unit=kL
